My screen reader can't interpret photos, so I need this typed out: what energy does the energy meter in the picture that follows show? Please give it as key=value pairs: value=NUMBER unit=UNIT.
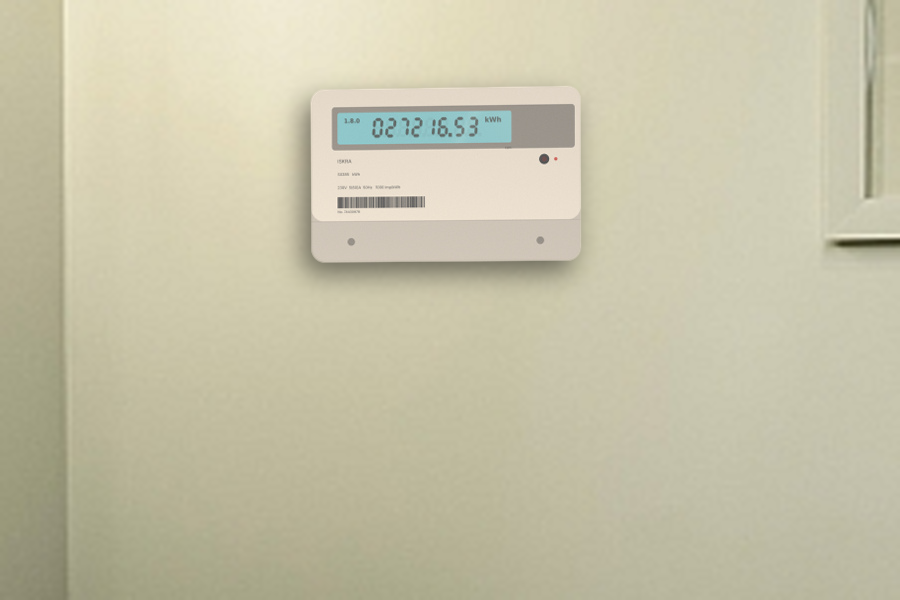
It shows value=27216.53 unit=kWh
